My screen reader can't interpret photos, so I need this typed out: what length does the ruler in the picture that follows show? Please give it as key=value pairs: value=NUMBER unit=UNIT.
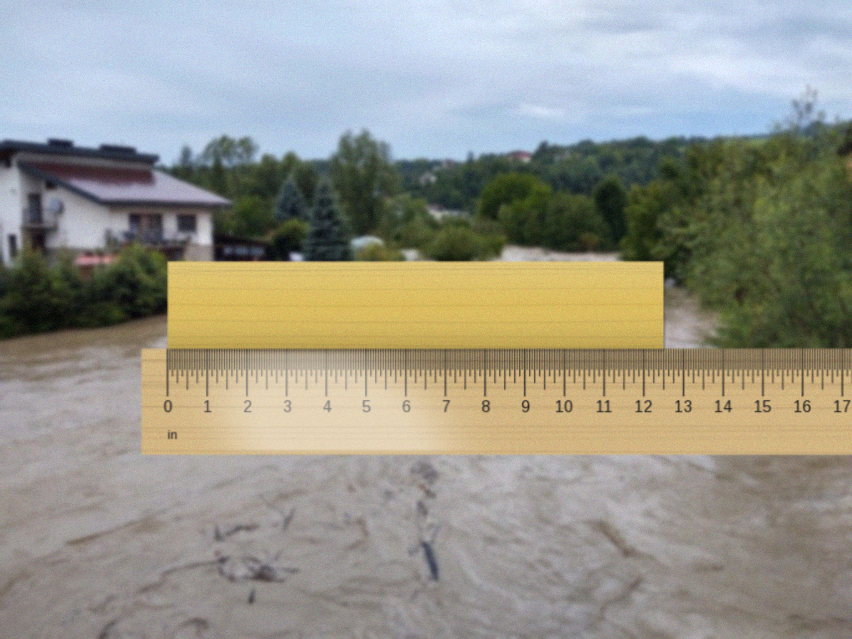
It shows value=12.5 unit=in
